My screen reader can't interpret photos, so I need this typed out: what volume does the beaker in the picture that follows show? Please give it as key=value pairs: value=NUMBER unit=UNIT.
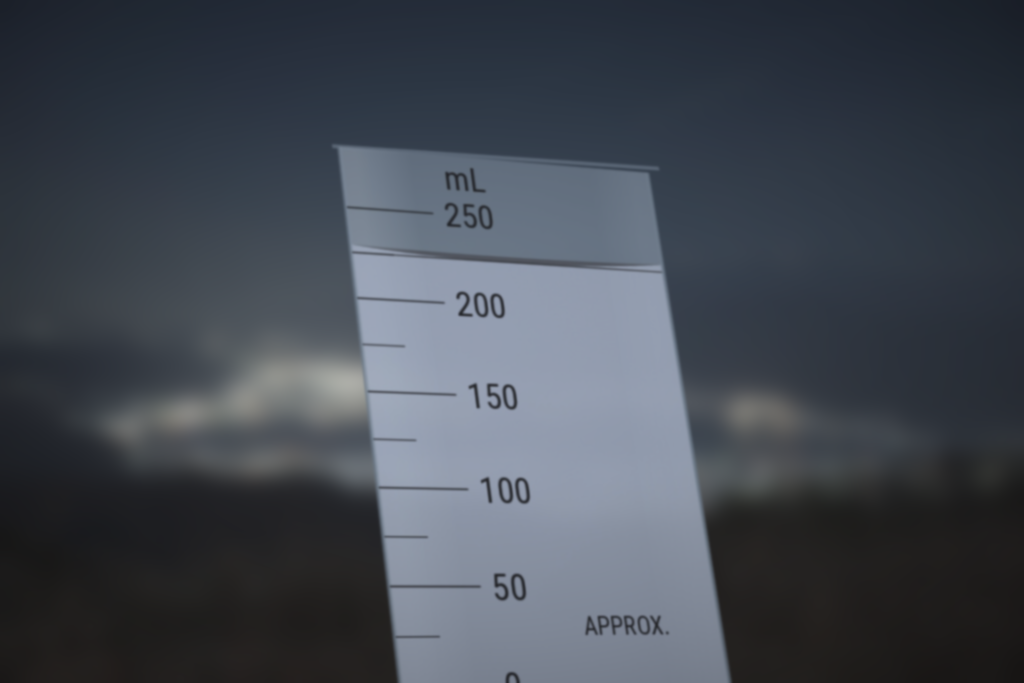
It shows value=225 unit=mL
